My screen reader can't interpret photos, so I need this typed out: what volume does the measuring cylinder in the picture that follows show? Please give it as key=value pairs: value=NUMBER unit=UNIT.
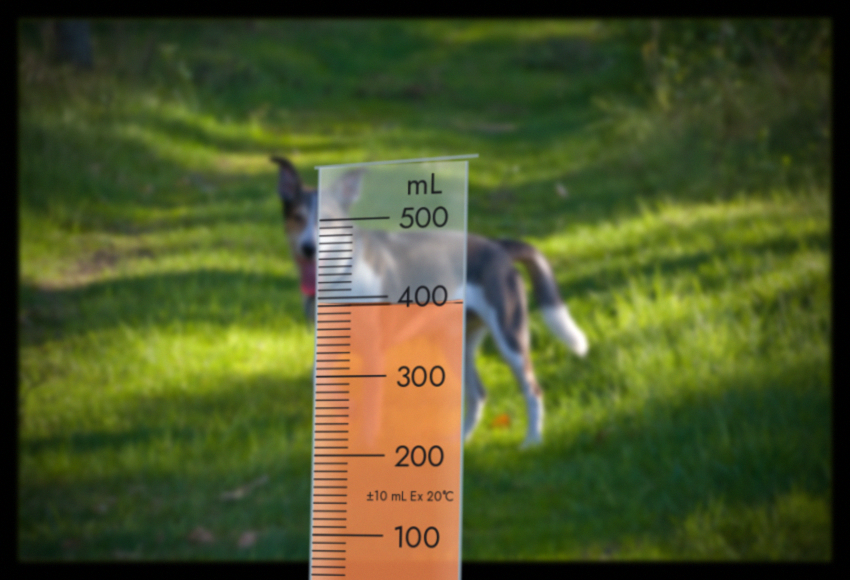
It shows value=390 unit=mL
